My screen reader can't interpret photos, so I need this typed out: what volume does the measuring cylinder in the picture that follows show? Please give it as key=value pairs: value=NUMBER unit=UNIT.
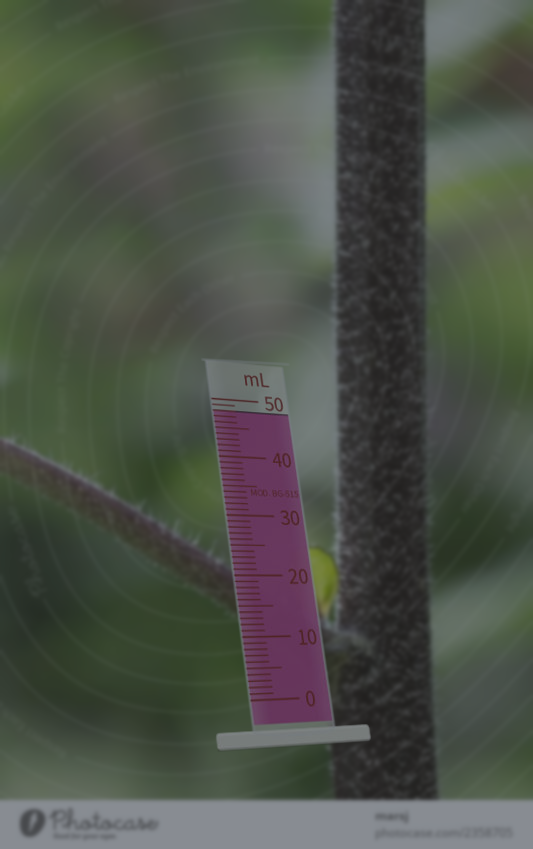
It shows value=48 unit=mL
